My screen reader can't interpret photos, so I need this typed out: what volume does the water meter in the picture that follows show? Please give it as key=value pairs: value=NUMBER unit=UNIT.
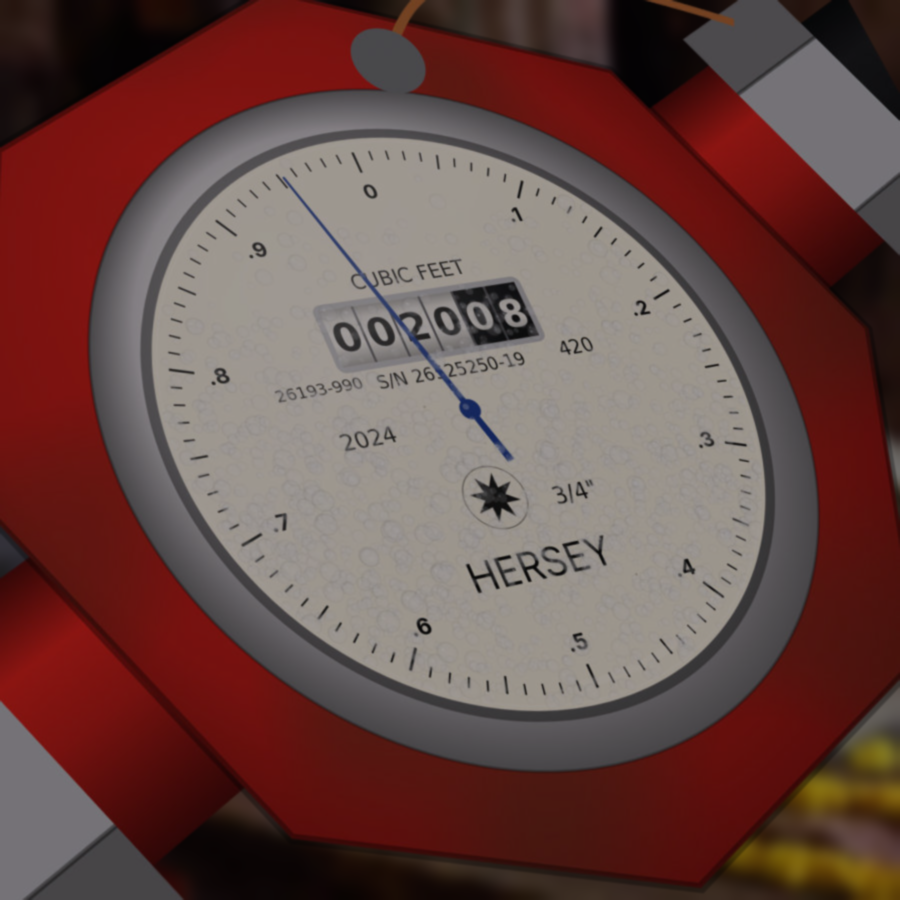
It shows value=2007.95 unit=ft³
